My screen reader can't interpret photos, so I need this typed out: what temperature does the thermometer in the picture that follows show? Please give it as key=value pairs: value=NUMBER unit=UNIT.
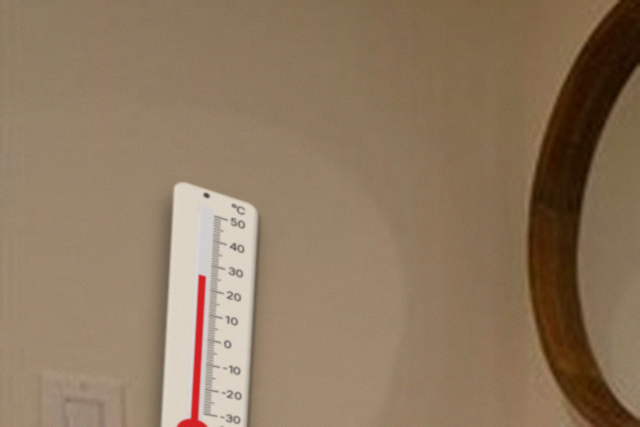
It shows value=25 unit=°C
